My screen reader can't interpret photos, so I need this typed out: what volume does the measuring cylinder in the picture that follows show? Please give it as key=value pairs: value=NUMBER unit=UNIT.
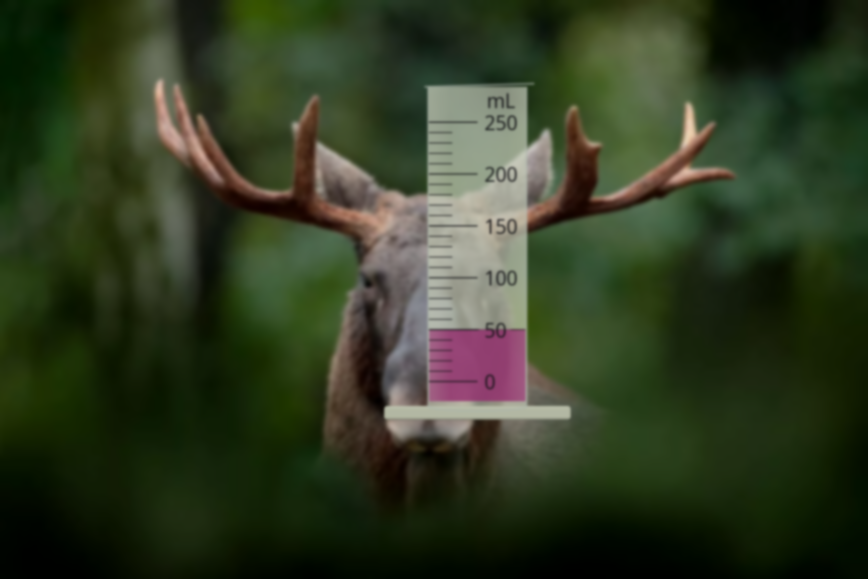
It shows value=50 unit=mL
